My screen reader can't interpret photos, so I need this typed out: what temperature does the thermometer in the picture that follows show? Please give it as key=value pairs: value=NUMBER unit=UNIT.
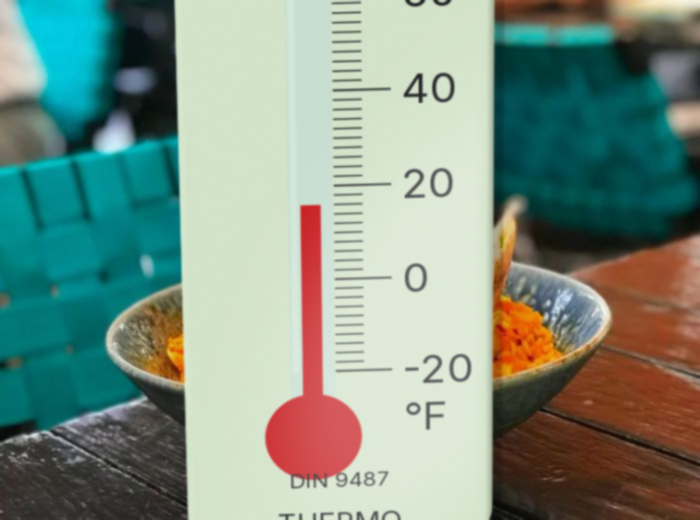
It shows value=16 unit=°F
